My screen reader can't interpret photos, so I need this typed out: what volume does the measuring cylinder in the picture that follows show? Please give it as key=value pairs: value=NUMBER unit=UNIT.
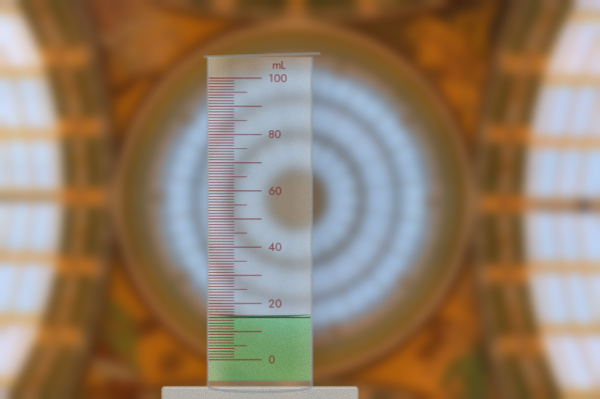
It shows value=15 unit=mL
